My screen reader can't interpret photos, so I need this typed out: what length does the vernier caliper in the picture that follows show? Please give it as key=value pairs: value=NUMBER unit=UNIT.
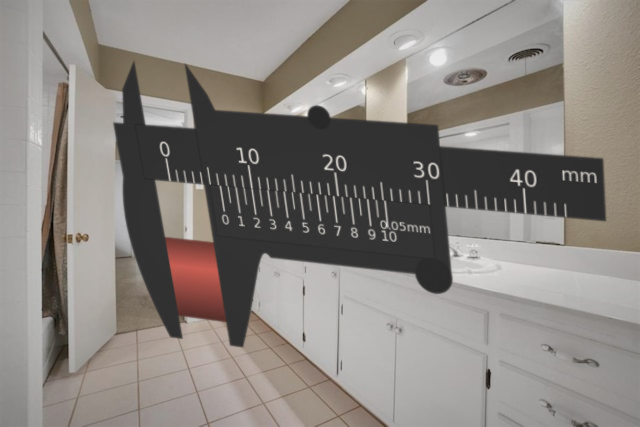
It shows value=6.2 unit=mm
